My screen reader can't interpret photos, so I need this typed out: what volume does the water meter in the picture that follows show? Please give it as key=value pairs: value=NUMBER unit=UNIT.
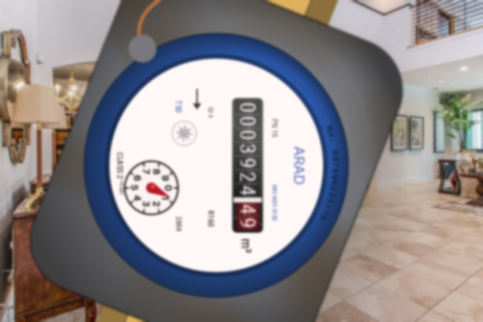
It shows value=3924.490 unit=m³
